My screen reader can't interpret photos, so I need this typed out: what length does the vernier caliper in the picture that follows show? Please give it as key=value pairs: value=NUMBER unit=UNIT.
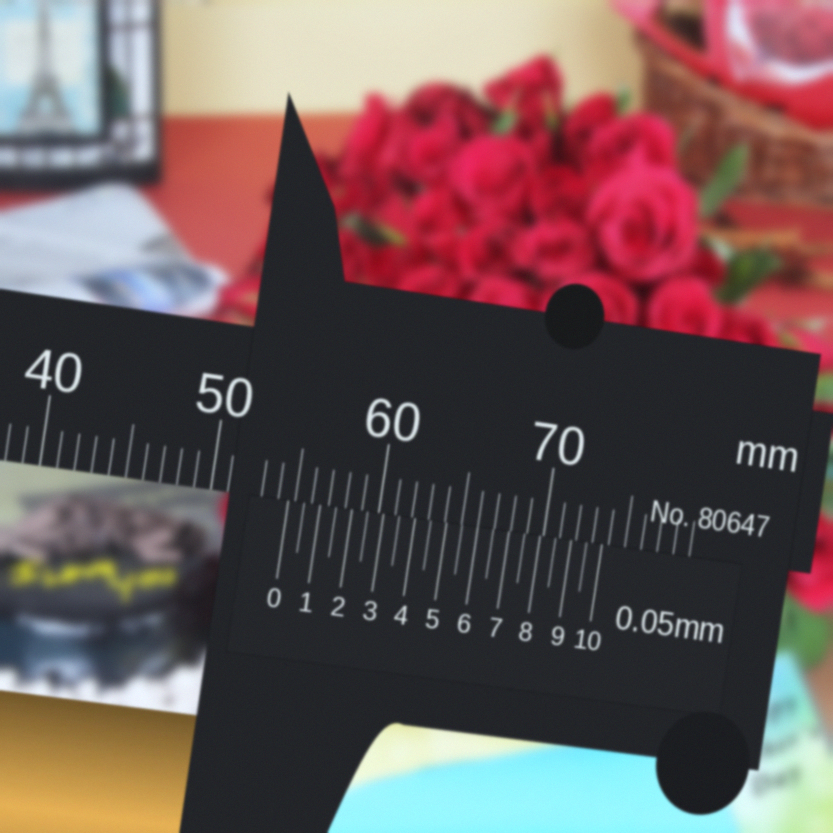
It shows value=54.6 unit=mm
